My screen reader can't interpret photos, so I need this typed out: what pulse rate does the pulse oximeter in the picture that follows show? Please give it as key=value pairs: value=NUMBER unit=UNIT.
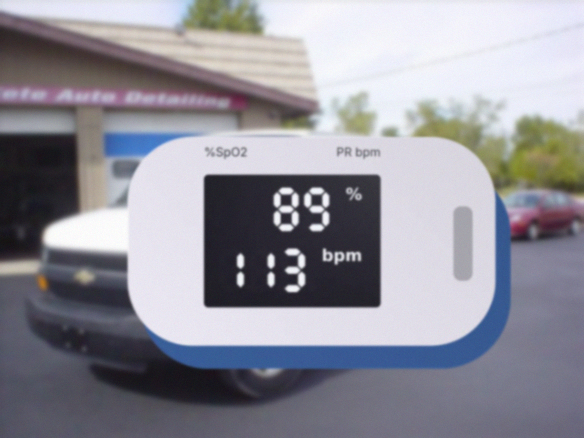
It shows value=113 unit=bpm
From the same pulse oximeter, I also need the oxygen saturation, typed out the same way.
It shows value=89 unit=%
